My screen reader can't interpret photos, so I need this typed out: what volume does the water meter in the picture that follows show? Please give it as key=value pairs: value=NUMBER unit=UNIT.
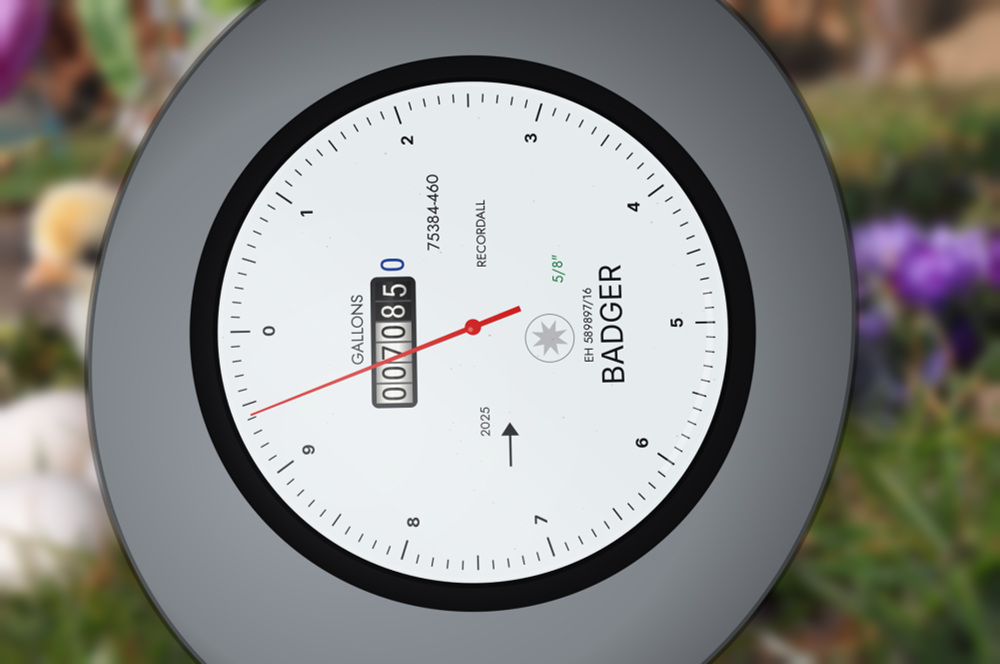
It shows value=70849.4 unit=gal
